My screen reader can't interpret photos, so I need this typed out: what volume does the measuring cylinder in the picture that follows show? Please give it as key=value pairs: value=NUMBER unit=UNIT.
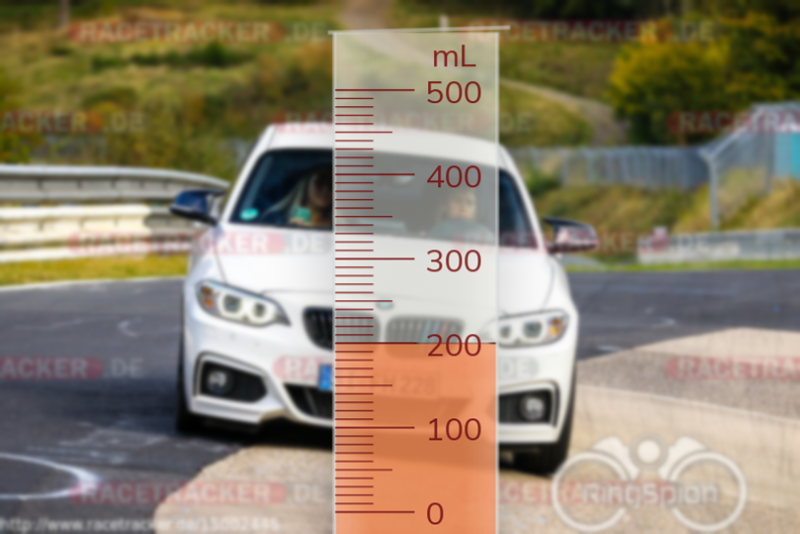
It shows value=200 unit=mL
